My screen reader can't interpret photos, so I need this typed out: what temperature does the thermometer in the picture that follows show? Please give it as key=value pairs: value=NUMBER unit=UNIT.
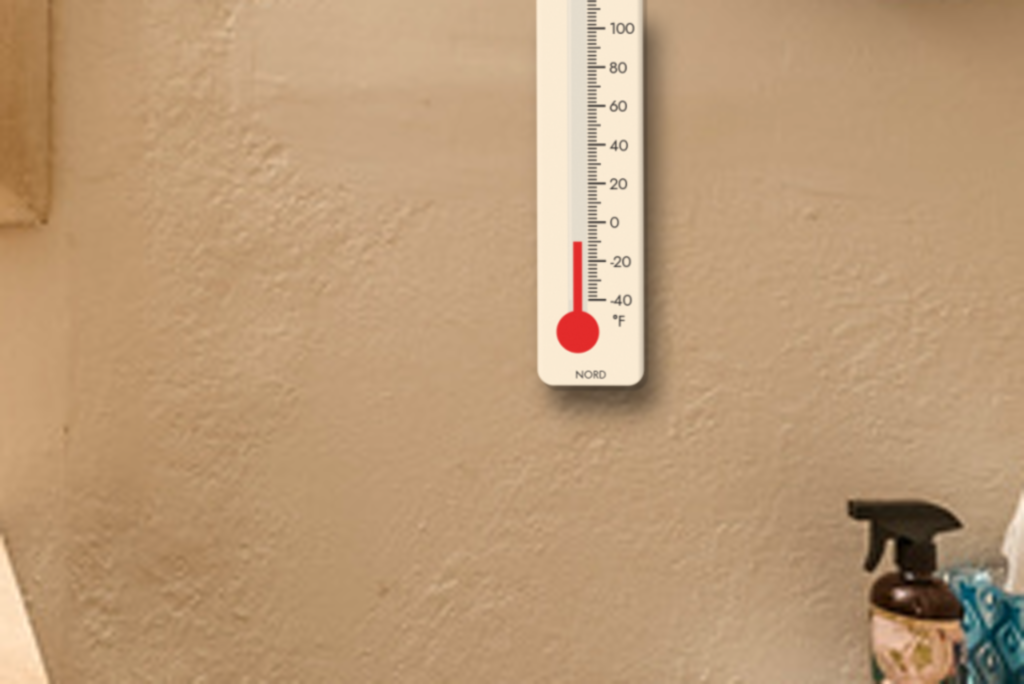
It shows value=-10 unit=°F
